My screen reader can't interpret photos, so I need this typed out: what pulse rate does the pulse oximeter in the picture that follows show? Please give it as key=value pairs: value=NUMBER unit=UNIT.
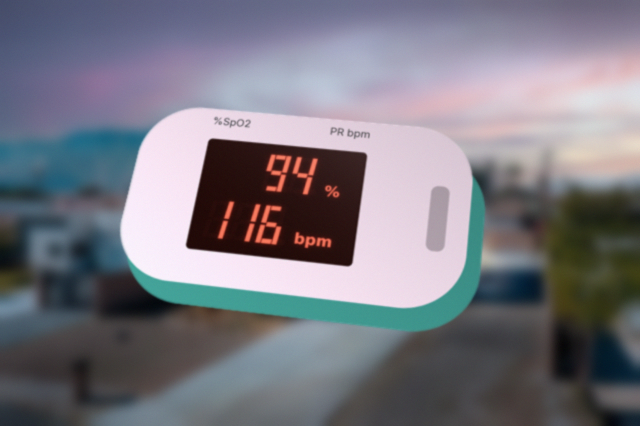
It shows value=116 unit=bpm
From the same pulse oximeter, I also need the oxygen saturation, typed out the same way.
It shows value=94 unit=%
